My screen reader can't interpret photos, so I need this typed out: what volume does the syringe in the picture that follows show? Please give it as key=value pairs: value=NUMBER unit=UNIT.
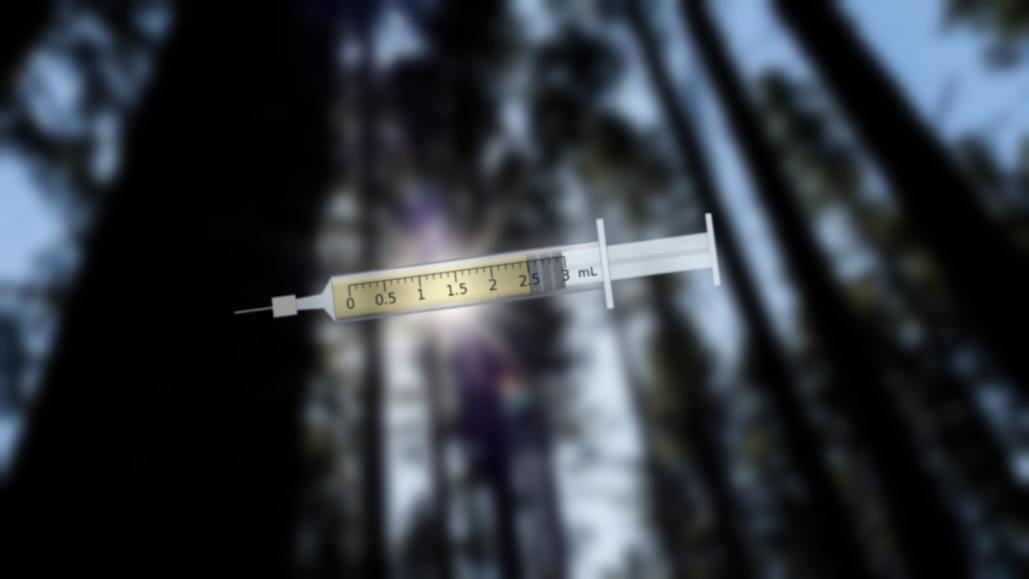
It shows value=2.5 unit=mL
